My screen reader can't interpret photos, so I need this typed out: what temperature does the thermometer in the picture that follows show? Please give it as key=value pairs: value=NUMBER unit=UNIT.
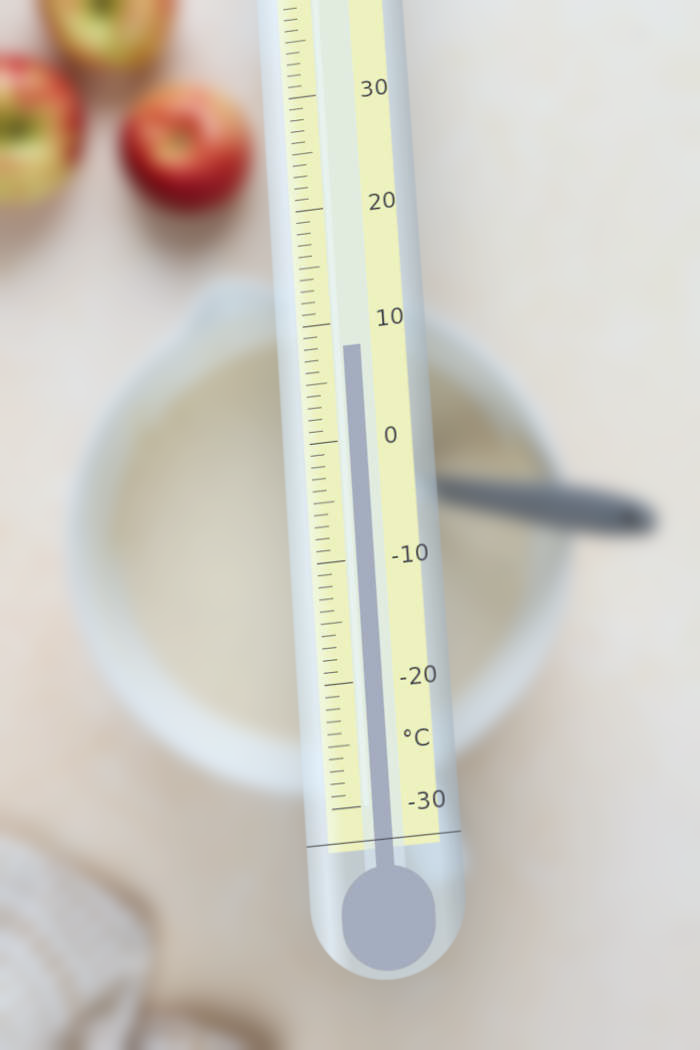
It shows value=8 unit=°C
